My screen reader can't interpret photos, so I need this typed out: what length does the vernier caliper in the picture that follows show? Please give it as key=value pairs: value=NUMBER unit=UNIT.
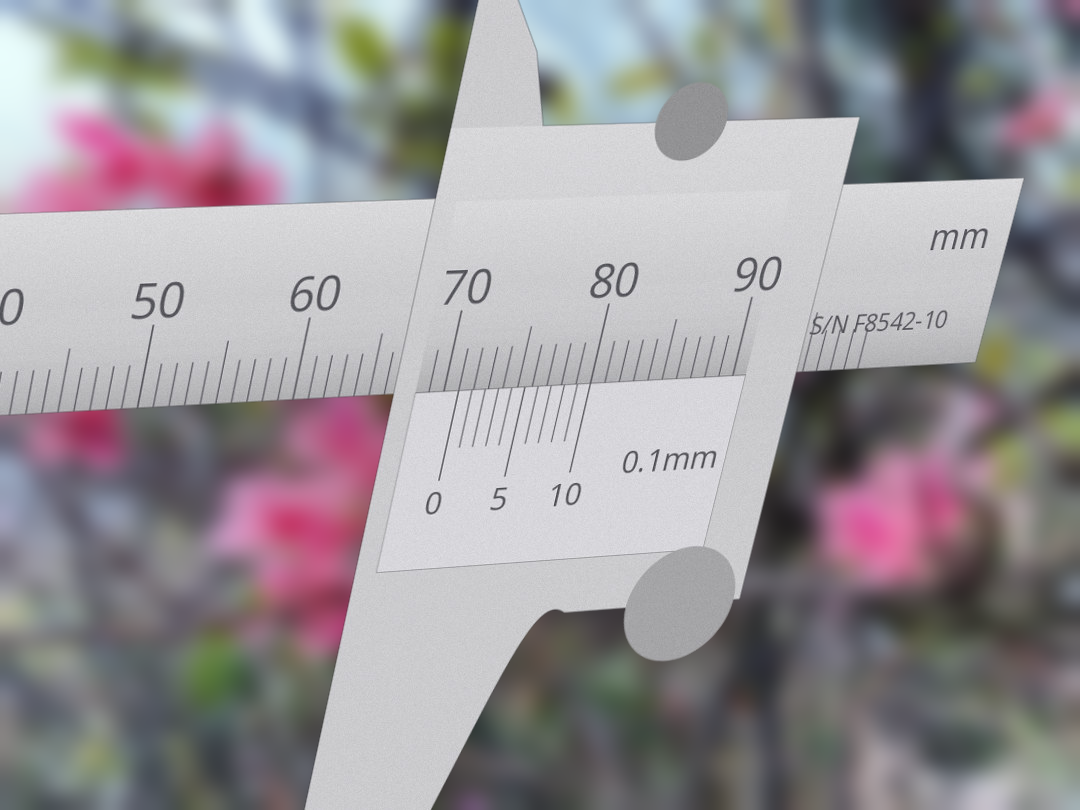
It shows value=71.0 unit=mm
